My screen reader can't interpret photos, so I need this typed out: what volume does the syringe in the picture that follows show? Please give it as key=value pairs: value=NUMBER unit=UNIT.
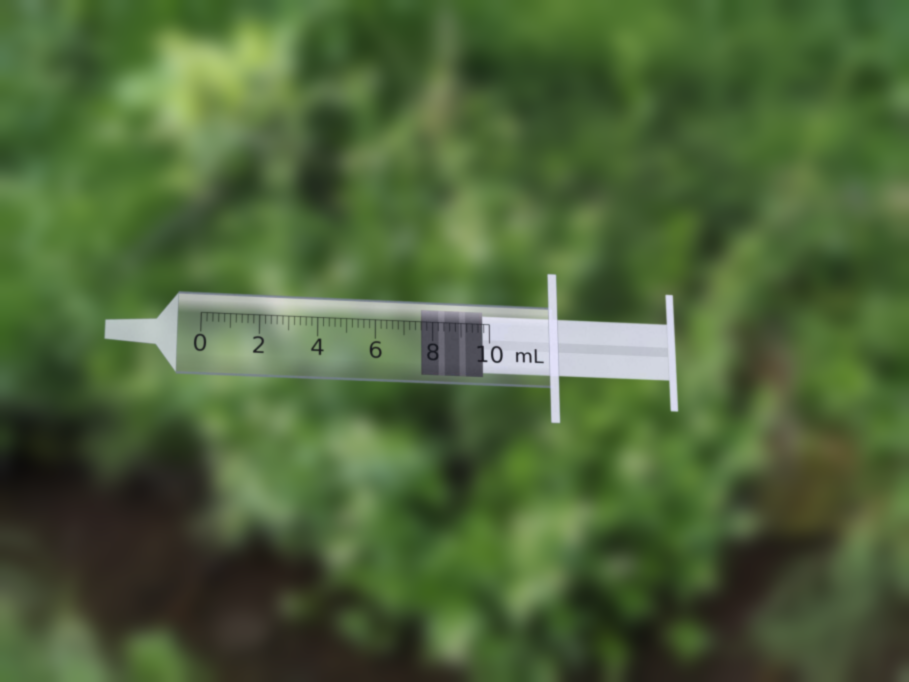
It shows value=7.6 unit=mL
